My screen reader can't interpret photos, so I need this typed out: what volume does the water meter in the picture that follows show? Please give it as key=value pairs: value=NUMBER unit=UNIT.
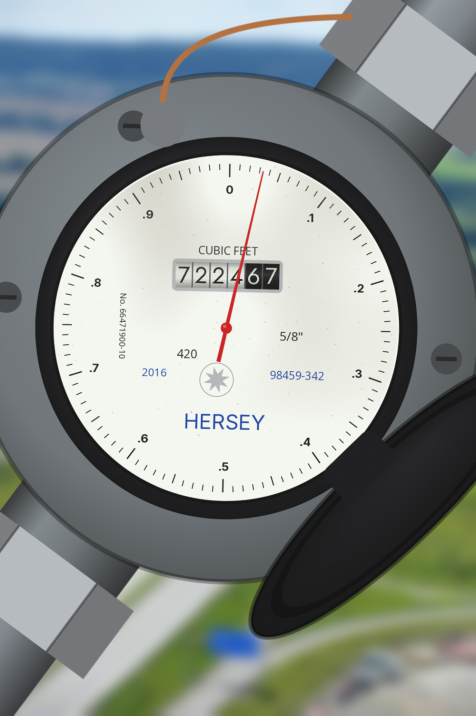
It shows value=722467.03 unit=ft³
